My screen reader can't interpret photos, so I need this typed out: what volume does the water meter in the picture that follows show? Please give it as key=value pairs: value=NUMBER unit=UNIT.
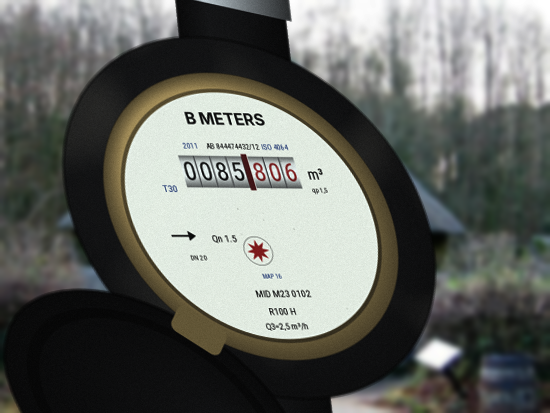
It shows value=85.806 unit=m³
